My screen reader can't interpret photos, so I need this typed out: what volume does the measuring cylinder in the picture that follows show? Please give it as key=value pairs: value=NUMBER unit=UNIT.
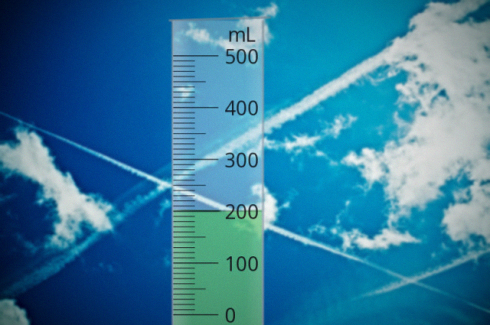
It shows value=200 unit=mL
